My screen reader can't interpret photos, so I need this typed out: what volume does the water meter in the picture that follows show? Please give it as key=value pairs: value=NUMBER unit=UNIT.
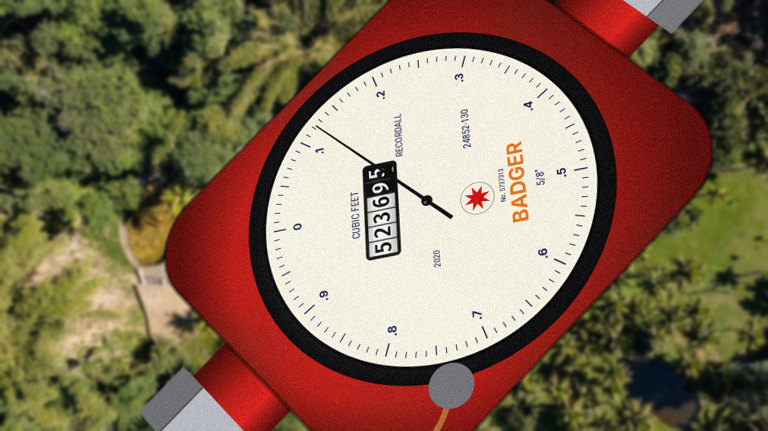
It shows value=523695.12 unit=ft³
